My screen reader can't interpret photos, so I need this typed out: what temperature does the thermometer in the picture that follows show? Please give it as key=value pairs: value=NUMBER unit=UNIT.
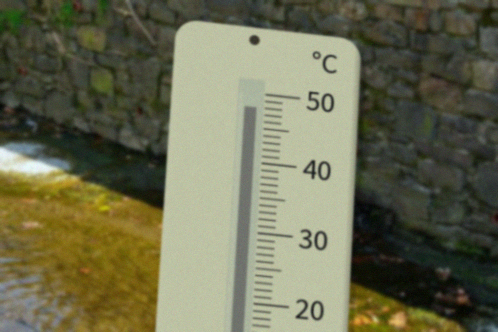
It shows value=48 unit=°C
